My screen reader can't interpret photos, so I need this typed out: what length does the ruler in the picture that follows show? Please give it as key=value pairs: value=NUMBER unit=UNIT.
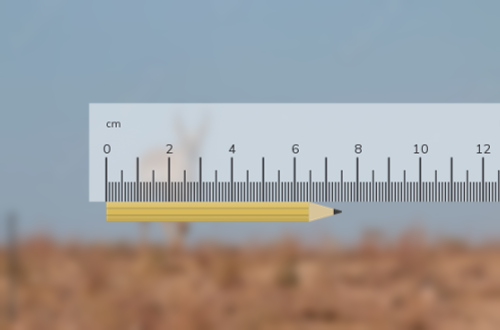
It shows value=7.5 unit=cm
